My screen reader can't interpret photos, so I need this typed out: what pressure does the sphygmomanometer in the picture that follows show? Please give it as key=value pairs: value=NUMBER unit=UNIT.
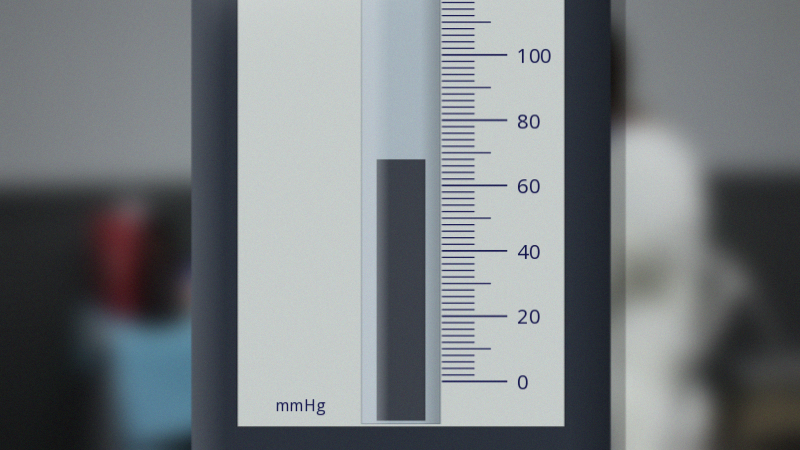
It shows value=68 unit=mmHg
